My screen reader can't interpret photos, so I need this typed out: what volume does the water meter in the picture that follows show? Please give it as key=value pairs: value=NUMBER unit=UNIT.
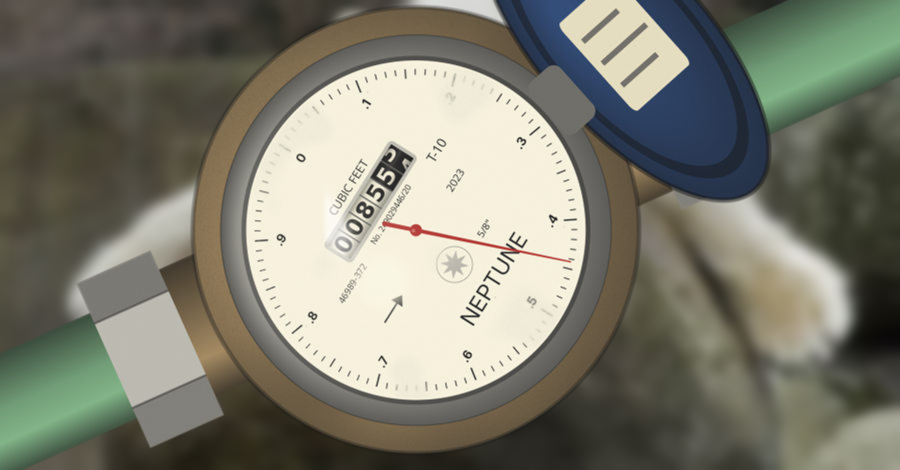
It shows value=8553.44 unit=ft³
